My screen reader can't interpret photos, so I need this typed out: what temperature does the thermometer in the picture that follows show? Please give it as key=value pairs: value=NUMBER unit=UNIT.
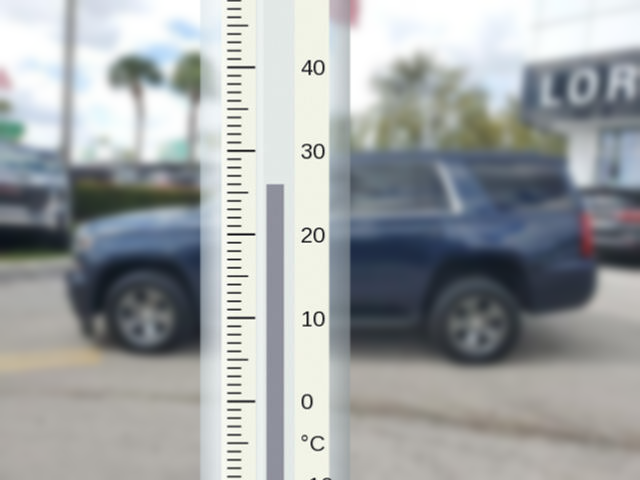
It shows value=26 unit=°C
